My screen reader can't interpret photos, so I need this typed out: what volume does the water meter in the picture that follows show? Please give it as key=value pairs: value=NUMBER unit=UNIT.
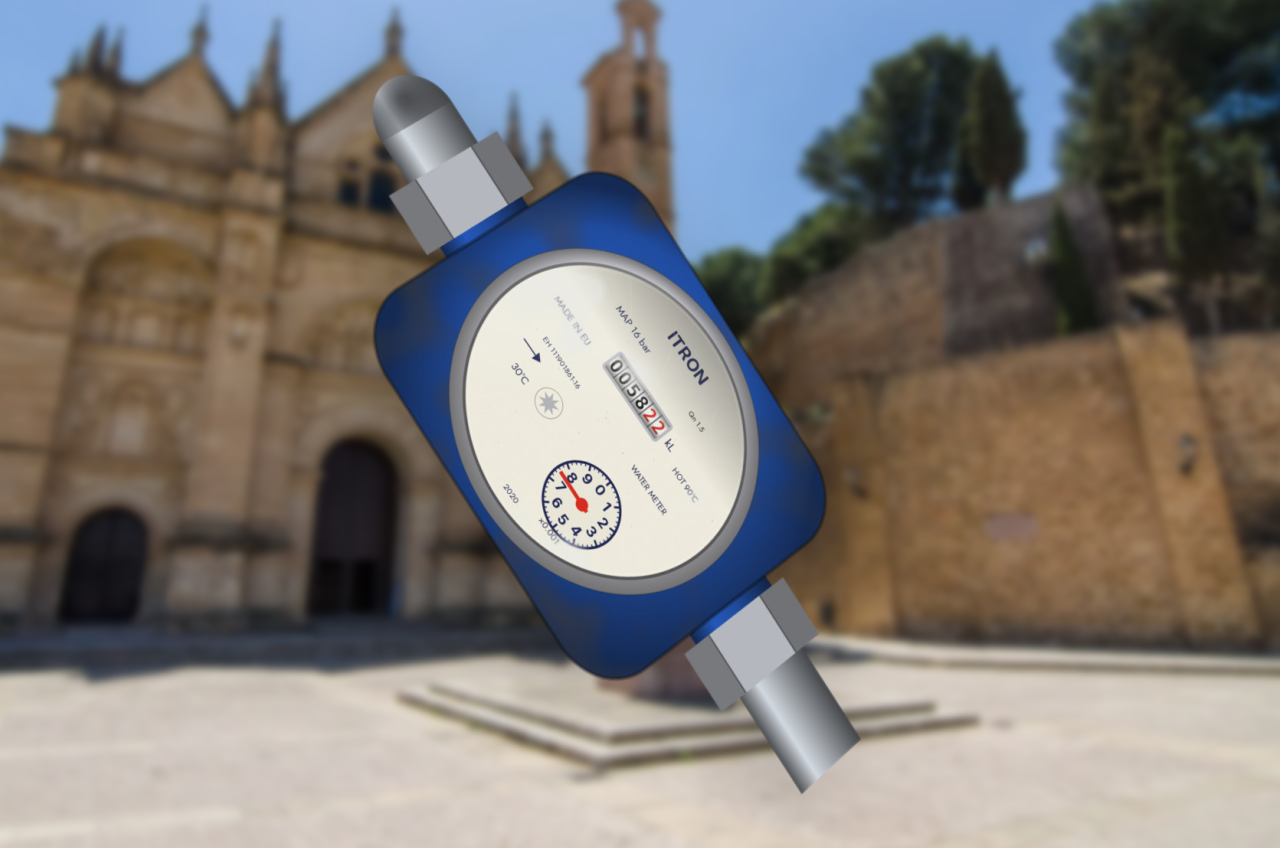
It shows value=58.227 unit=kL
